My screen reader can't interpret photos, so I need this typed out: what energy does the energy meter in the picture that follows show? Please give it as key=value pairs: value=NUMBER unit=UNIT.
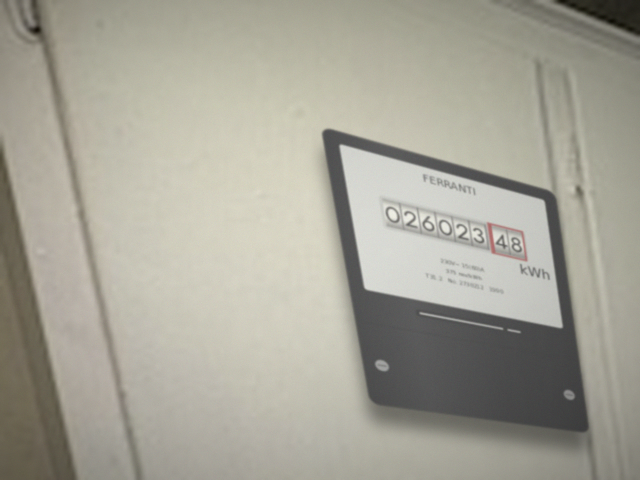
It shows value=26023.48 unit=kWh
